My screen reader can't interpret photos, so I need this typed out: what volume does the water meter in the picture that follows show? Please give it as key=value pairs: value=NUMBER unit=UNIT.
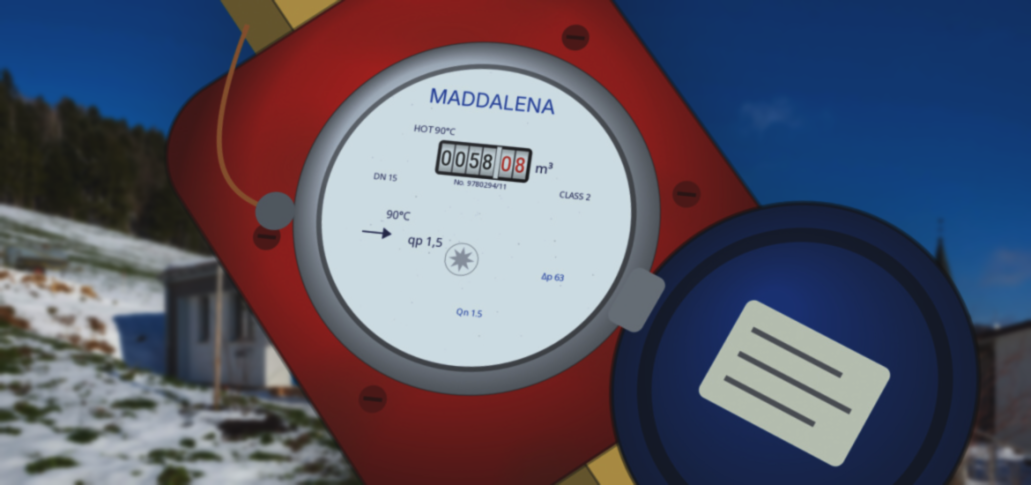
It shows value=58.08 unit=m³
